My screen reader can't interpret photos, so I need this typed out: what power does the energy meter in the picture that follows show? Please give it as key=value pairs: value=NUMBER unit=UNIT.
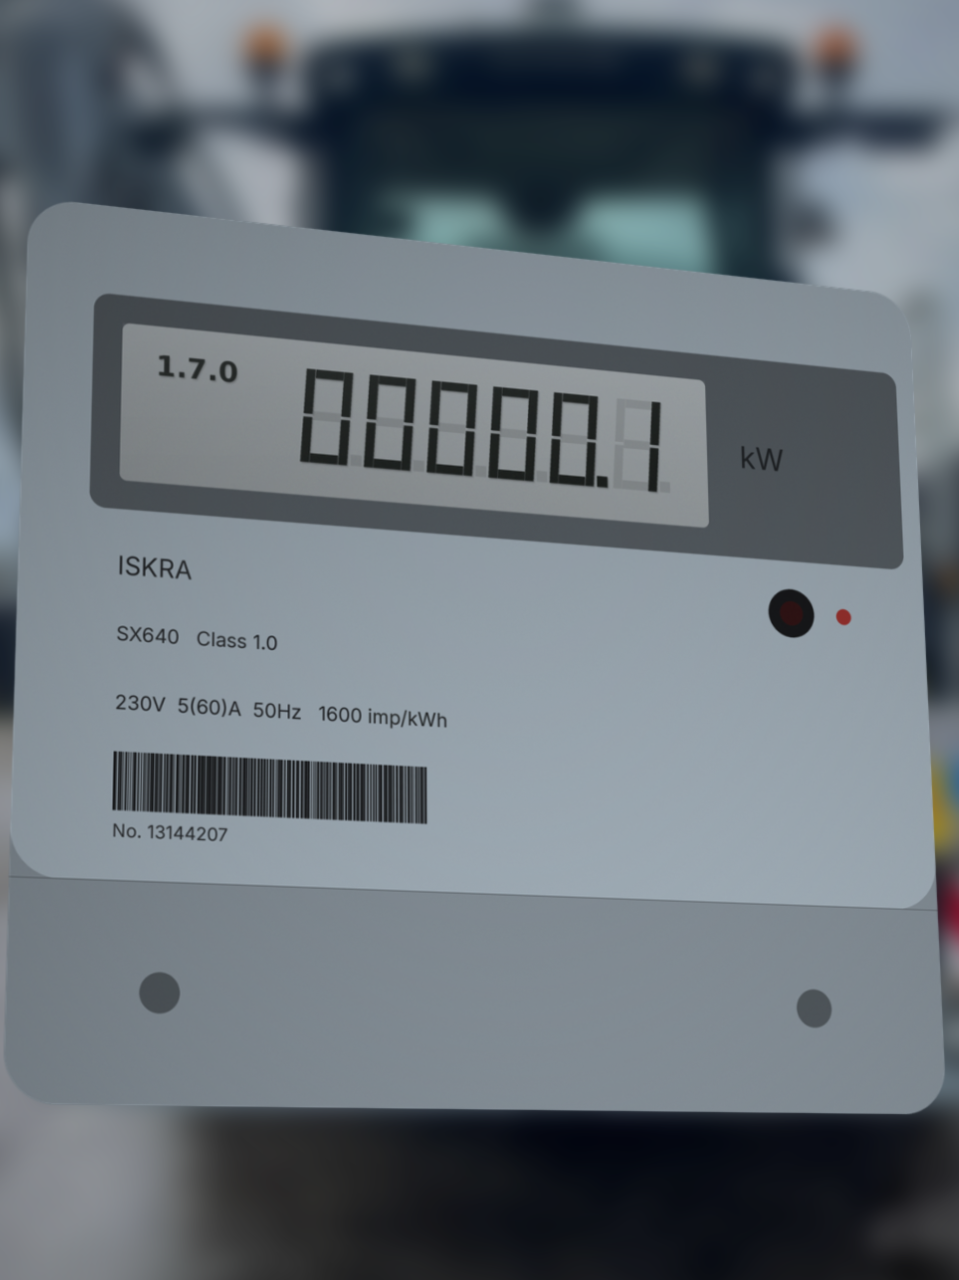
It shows value=0.1 unit=kW
